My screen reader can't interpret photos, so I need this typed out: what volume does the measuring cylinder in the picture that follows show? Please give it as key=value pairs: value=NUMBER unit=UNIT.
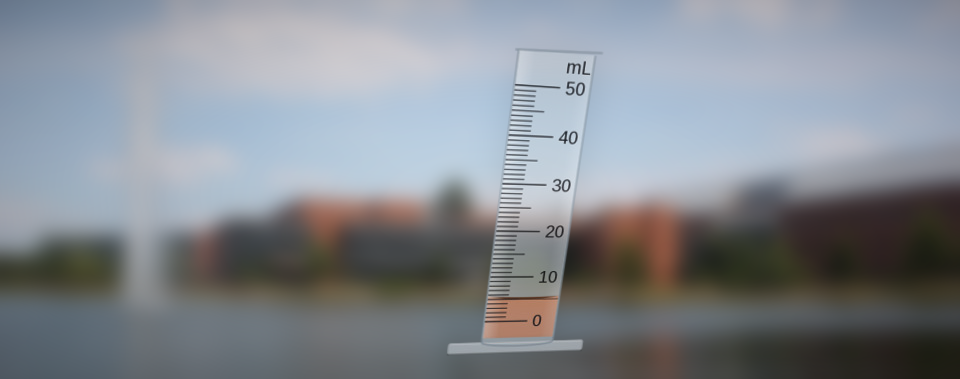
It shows value=5 unit=mL
